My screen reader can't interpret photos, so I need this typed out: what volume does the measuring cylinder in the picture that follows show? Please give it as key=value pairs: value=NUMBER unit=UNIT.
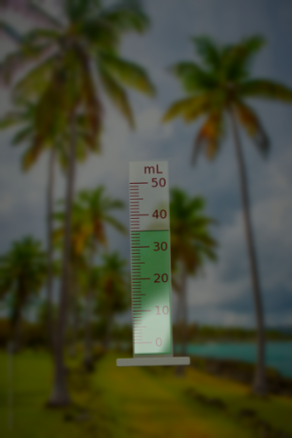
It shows value=35 unit=mL
